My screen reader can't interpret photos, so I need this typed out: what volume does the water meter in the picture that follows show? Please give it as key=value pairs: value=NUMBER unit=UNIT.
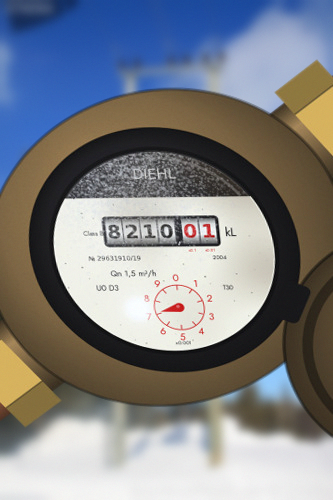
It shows value=8210.017 unit=kL
